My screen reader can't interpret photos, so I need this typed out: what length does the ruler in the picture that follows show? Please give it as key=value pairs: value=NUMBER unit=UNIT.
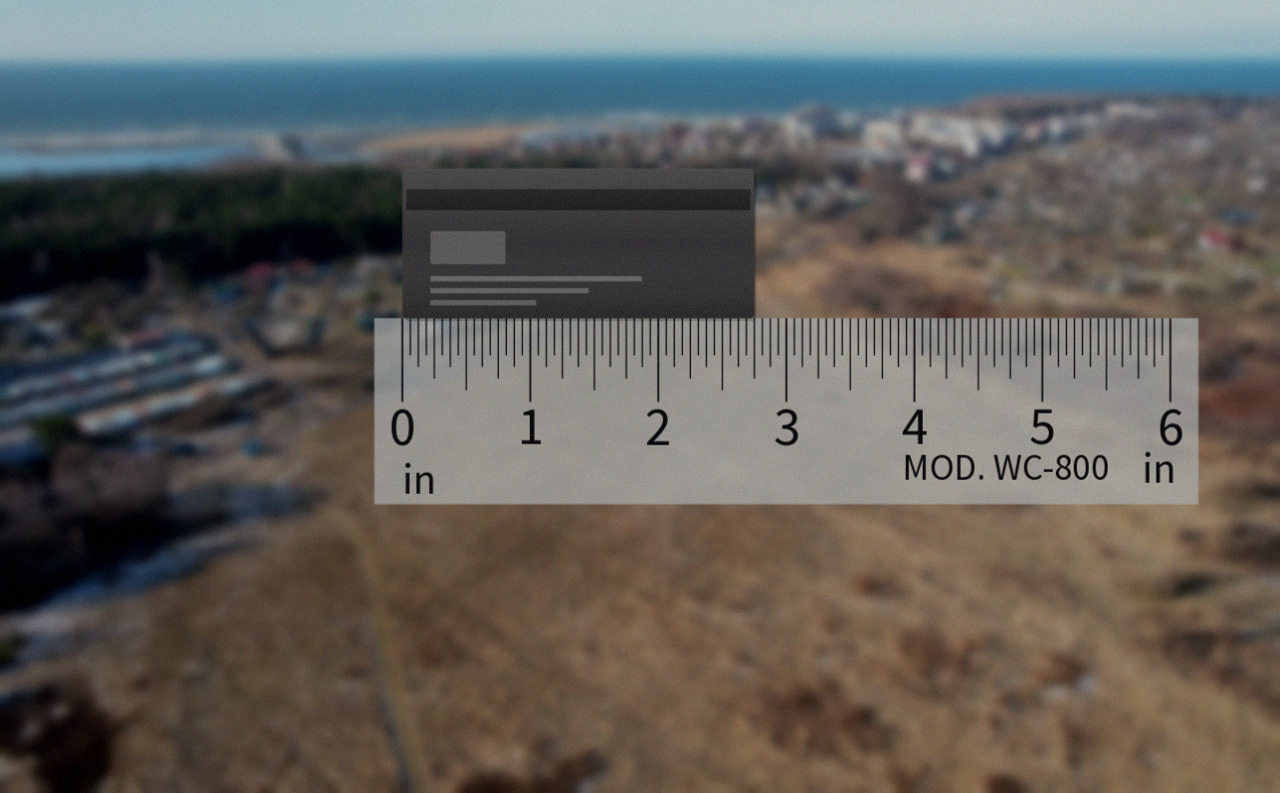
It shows value=2.75 unit=in
